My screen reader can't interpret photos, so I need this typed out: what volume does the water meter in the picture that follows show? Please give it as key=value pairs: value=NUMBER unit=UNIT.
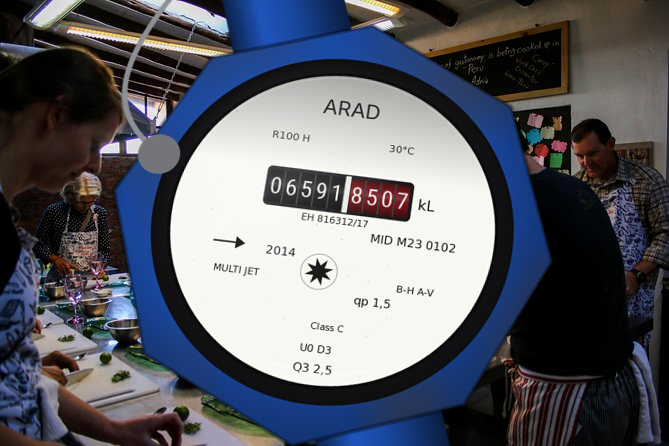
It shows value=6591.8507 unit=kL
